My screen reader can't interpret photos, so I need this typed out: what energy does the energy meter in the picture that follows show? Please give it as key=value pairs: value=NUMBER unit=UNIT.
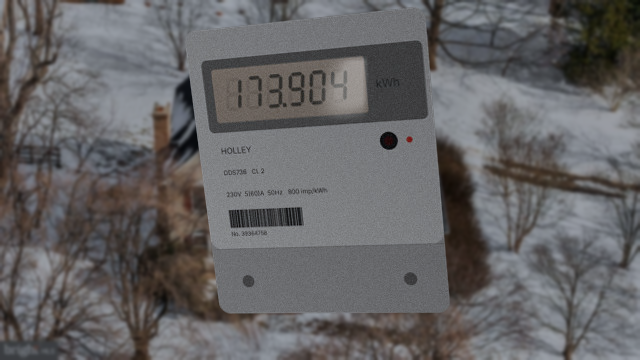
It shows value=173.904 unit=kWh
